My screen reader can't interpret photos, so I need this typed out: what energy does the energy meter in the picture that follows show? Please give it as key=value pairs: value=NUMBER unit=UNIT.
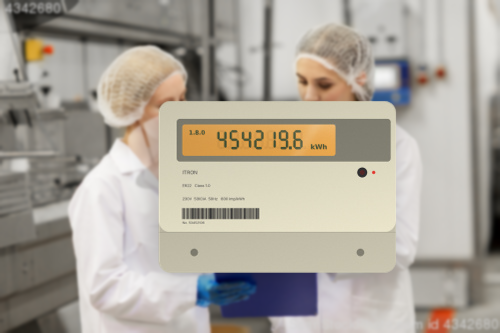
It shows value=454219.6 unit=kWh
